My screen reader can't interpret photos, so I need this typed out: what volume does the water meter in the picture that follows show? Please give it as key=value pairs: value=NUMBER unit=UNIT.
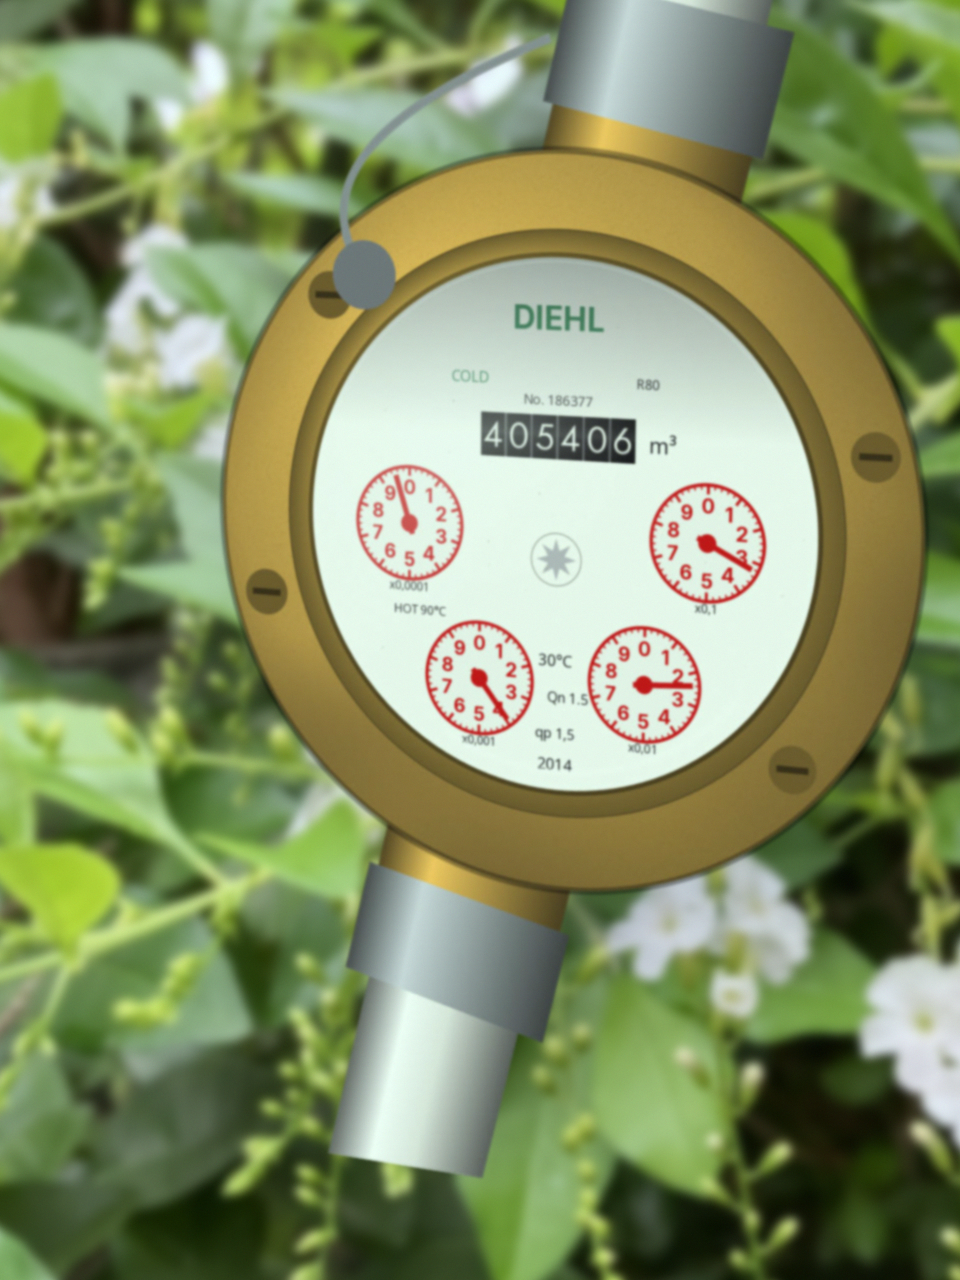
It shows value=405406.3239 unit=m³
